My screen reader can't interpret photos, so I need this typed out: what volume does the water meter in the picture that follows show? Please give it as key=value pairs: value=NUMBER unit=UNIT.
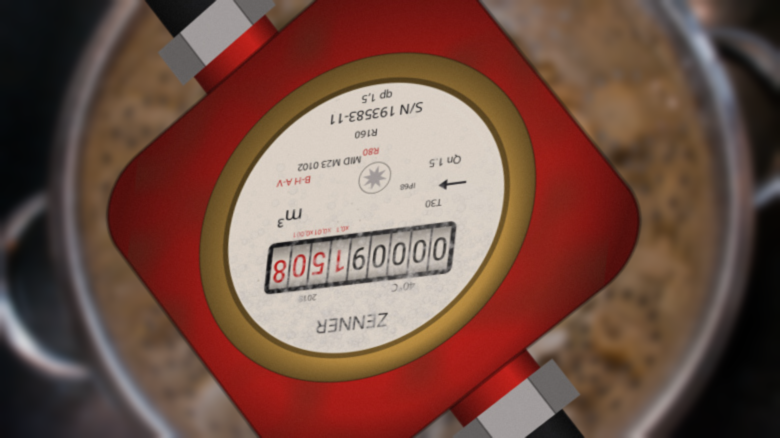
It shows value=9.1508 unit=m³
